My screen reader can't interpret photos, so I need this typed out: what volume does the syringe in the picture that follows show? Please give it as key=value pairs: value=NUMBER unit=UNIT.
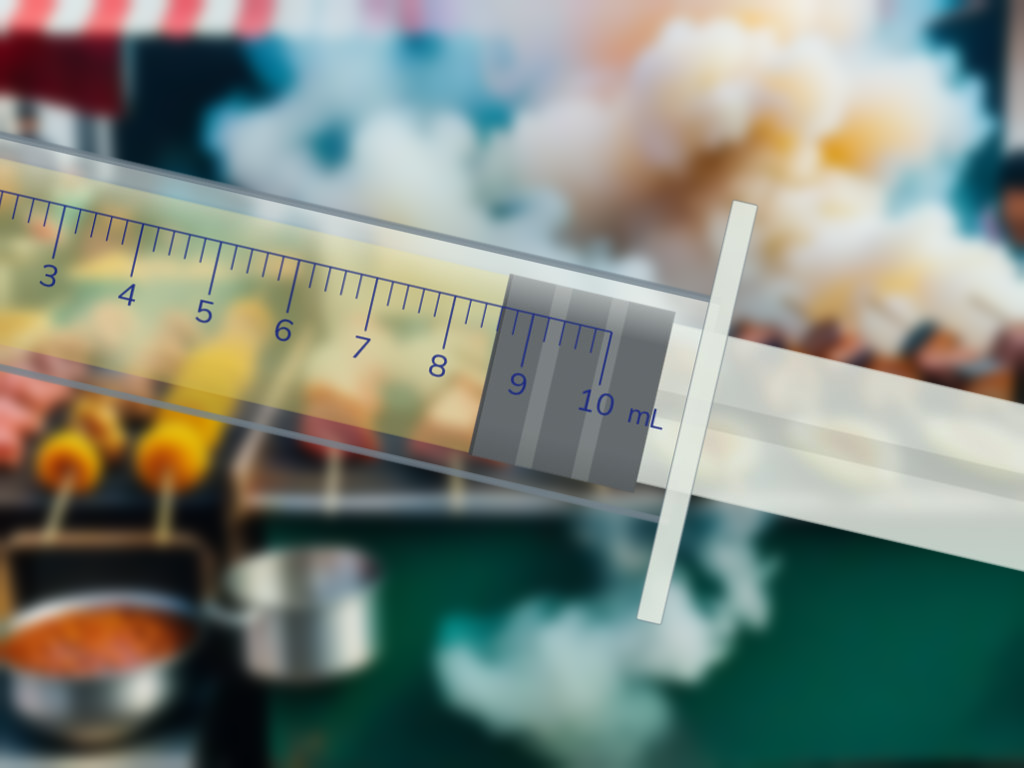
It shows value=8.6 unit=mL
